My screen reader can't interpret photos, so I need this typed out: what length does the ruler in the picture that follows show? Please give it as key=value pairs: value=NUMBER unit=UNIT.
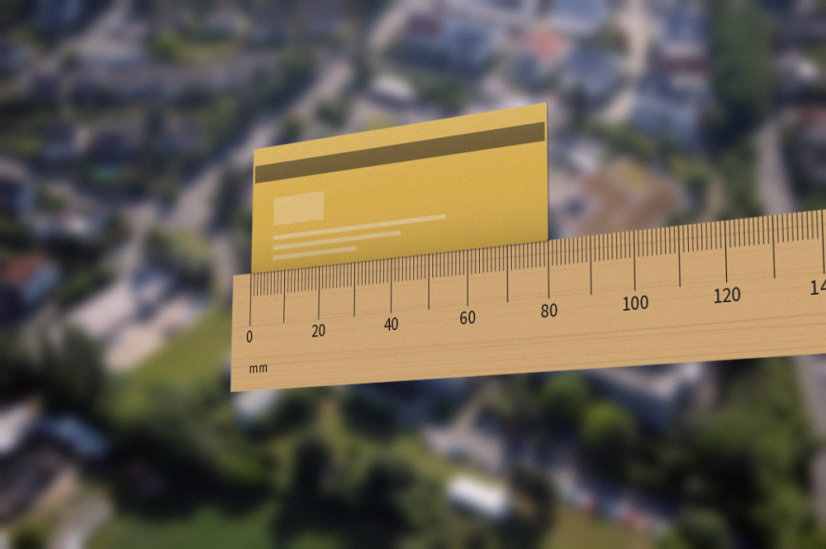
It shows value=80 unit=mm
